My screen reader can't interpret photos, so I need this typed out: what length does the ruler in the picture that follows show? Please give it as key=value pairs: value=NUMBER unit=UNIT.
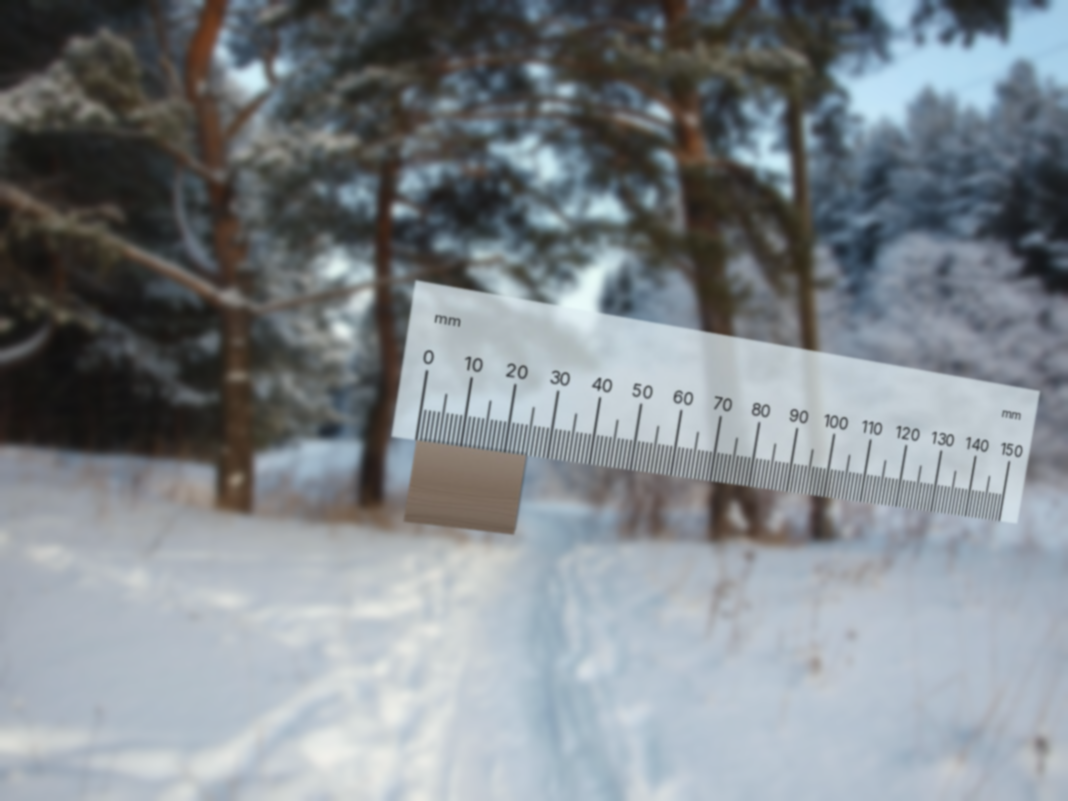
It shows value=25 unit=mm
